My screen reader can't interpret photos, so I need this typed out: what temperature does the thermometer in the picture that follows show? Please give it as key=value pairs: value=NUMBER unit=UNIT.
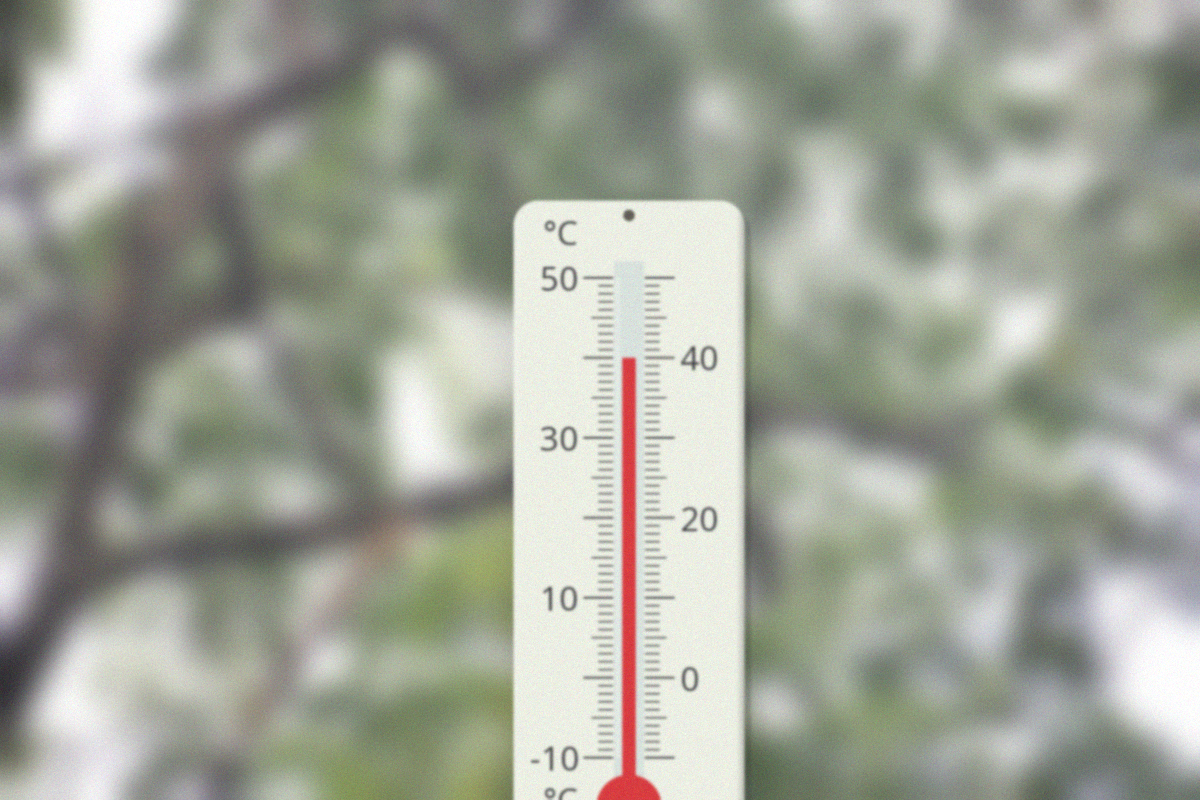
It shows value=40 unit=°C
